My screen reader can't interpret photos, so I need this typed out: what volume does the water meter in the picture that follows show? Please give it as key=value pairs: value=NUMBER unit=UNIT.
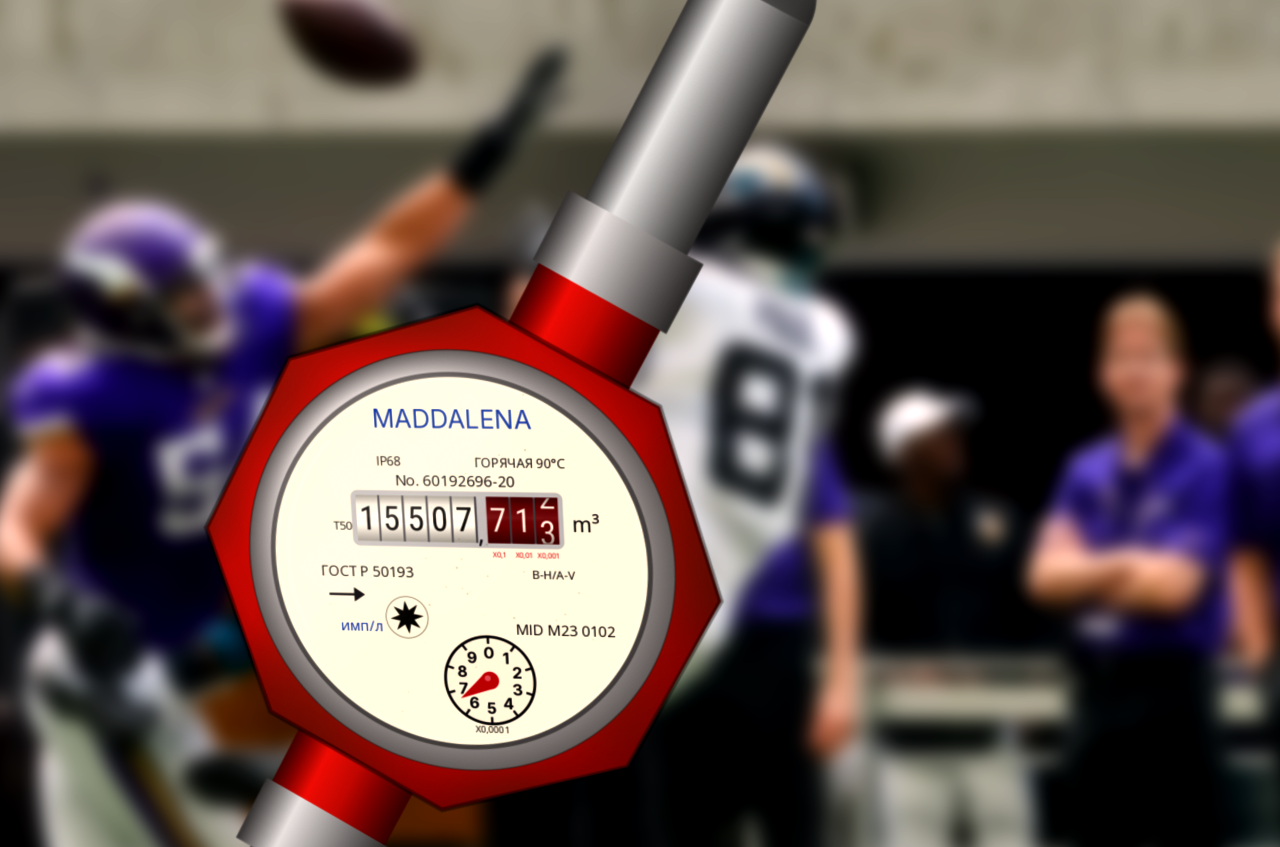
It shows value=15507.7126 unit=m³
